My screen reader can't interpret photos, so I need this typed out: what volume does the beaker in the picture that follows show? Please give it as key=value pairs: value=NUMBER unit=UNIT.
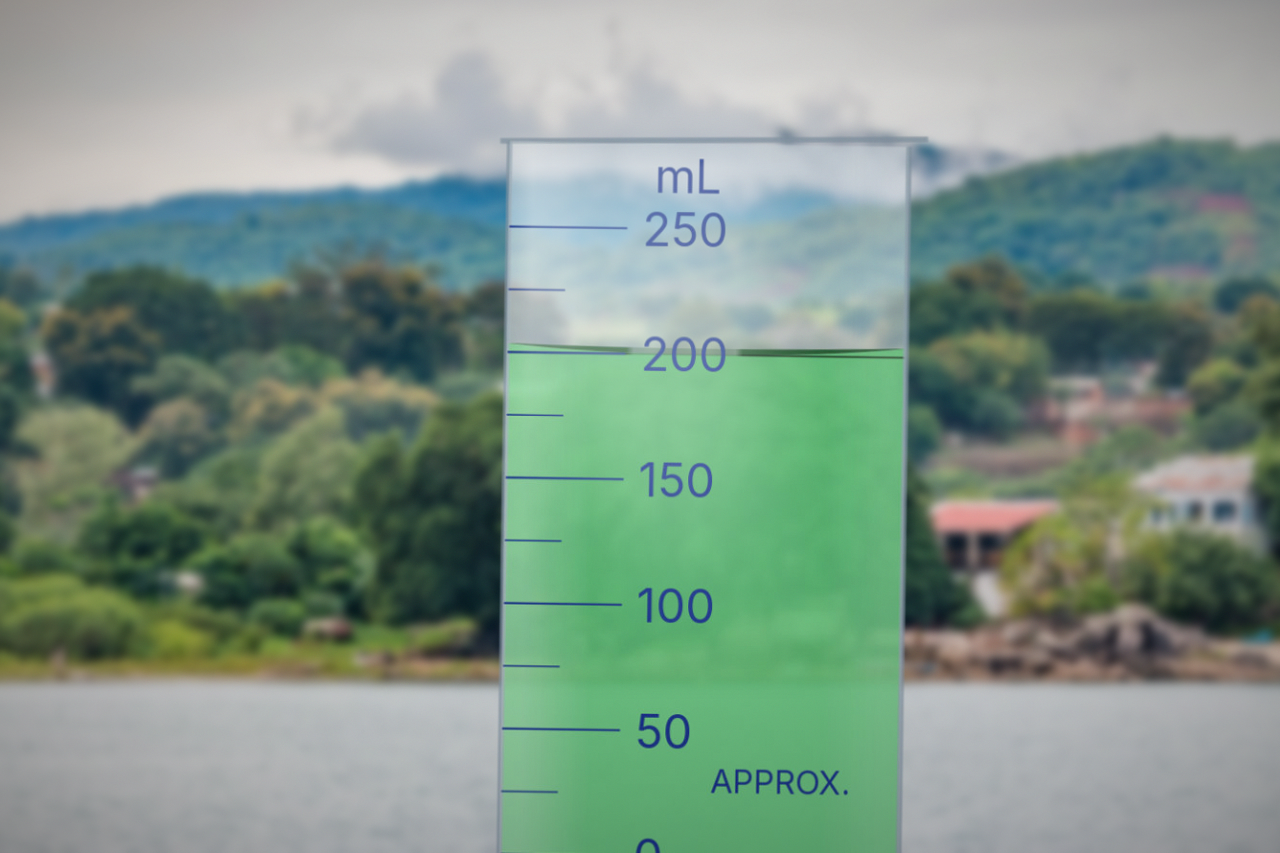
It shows value=200 unit=mL
